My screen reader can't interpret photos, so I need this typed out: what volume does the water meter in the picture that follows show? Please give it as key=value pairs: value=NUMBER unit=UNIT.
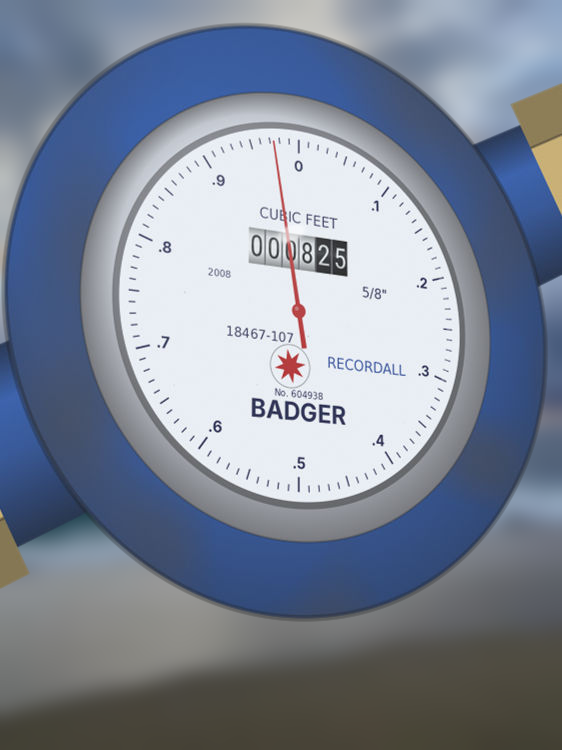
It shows value=824.97 unit=ft³
